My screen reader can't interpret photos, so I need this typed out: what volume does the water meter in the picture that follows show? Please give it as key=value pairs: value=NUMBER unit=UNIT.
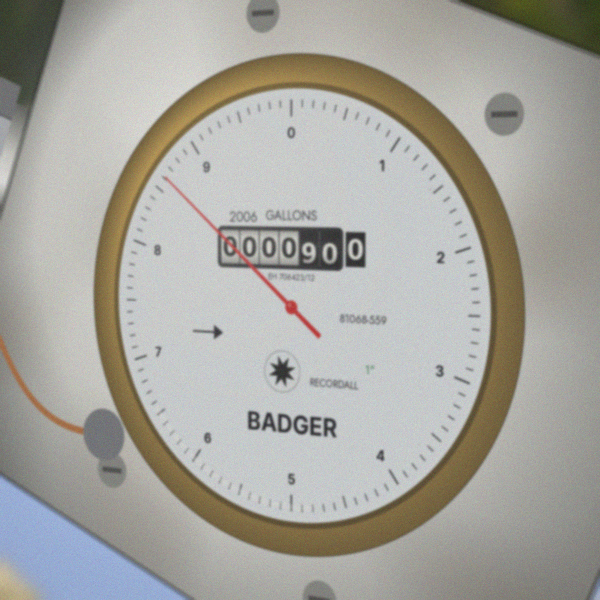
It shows value=898.6 unit=gal
